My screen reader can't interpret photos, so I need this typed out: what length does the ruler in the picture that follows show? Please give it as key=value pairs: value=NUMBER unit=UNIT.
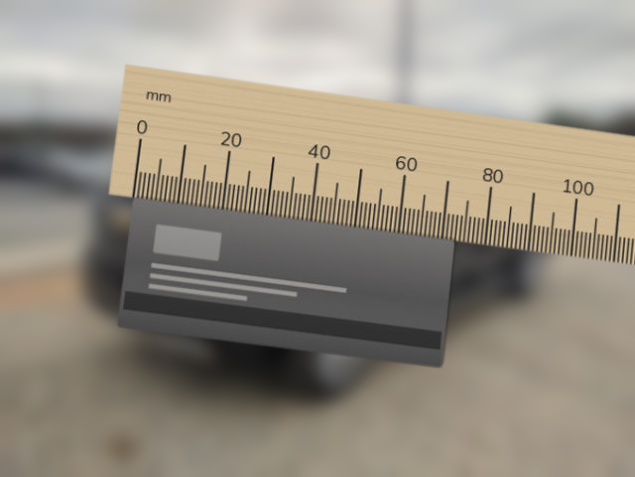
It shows value=73 unit=mm
